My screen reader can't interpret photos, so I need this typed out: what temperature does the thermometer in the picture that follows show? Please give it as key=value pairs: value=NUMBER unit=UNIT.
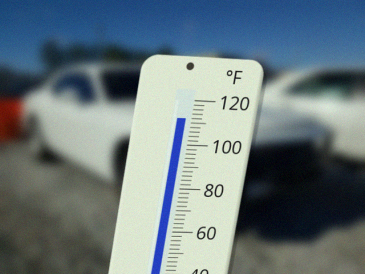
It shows value=112 unit=°F
